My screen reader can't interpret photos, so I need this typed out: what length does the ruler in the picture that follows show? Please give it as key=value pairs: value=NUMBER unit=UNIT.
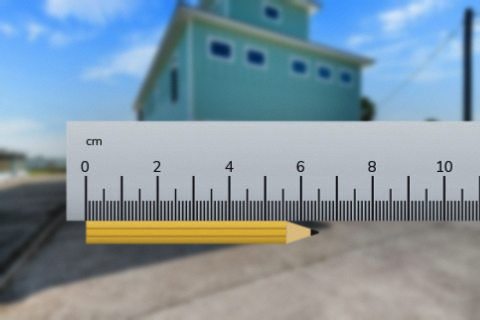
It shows value=6.5 unit=cm
